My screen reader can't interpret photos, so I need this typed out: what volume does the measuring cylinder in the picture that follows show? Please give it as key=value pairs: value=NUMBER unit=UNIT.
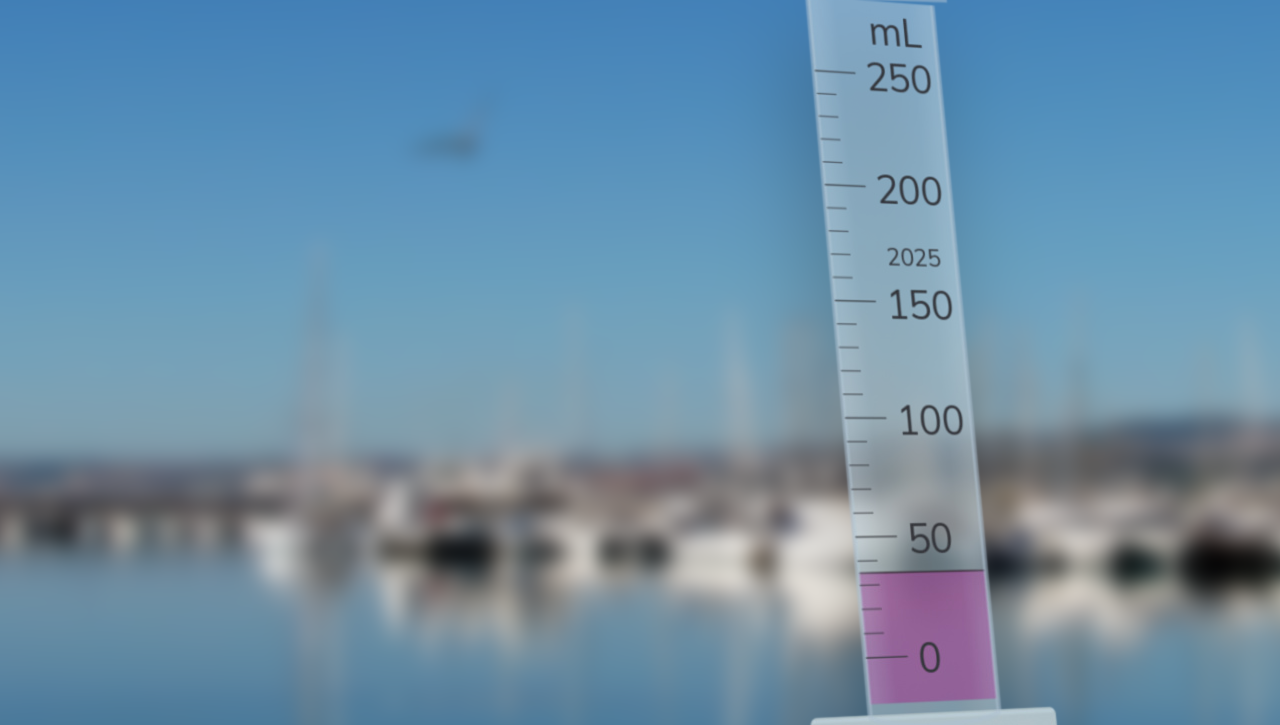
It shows value=35 unit=mL
